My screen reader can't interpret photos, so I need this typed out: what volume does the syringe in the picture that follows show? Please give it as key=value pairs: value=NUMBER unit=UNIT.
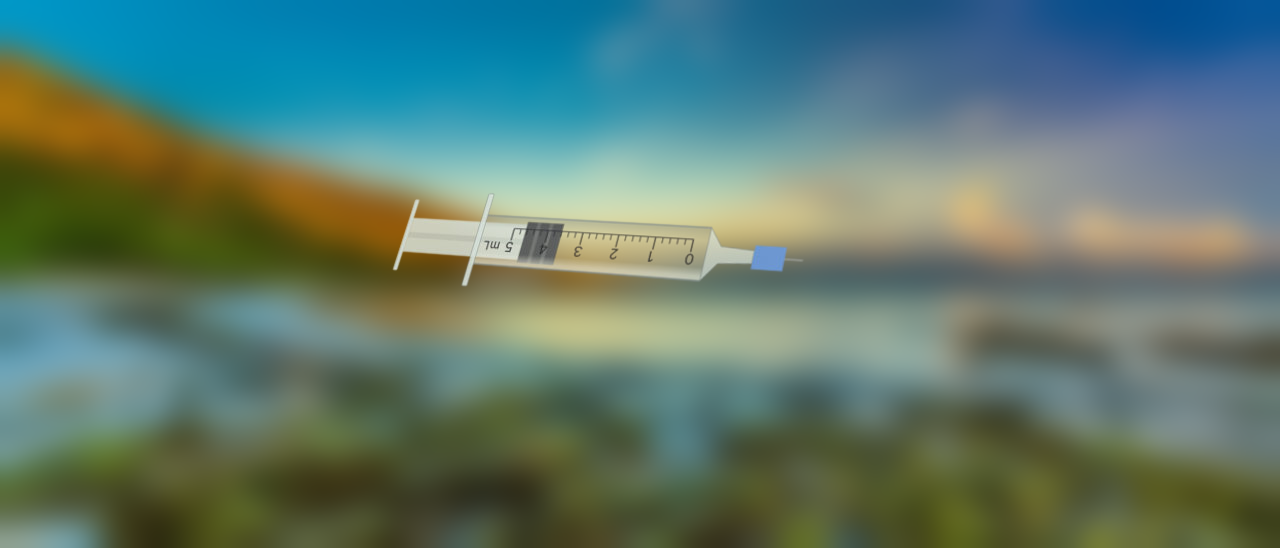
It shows value=3.6 unit=mL
